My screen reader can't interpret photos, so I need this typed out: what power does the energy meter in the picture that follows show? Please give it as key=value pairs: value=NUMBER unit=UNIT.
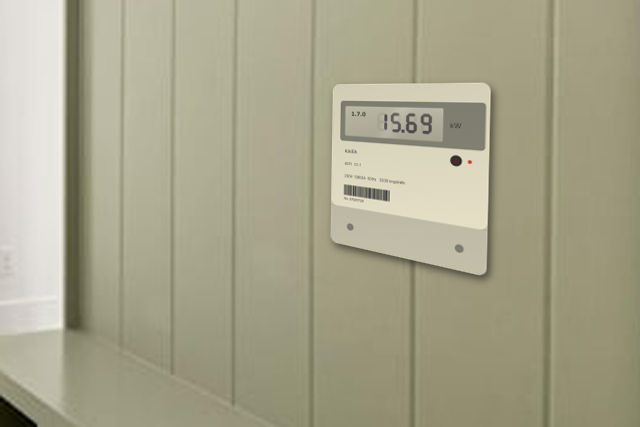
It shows value=15.69 unit=kW
